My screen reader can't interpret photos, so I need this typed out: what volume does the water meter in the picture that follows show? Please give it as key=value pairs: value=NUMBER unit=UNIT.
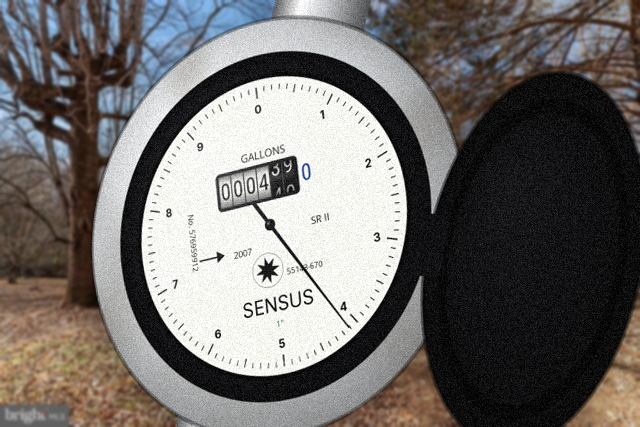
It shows value=4394.1 unit=gal
